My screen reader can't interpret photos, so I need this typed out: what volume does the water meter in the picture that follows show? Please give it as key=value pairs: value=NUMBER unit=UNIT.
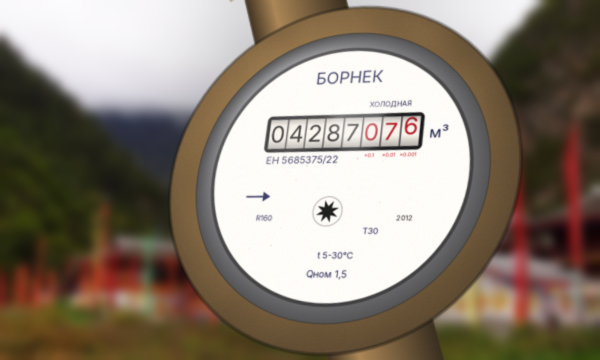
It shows value=4287.076 unit=m³
